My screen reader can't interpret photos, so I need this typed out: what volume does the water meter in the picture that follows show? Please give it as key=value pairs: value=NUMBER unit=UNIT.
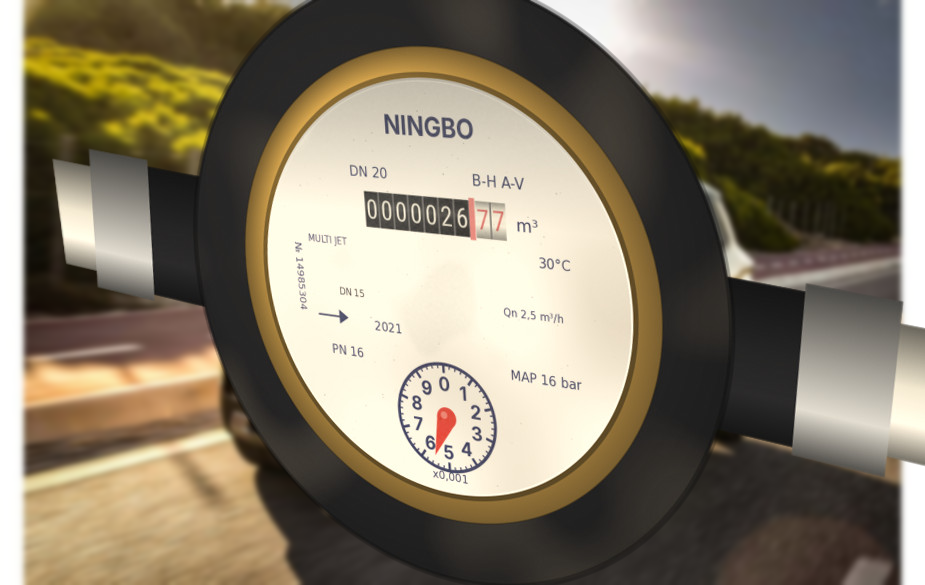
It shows value=26.775 unit=m³
